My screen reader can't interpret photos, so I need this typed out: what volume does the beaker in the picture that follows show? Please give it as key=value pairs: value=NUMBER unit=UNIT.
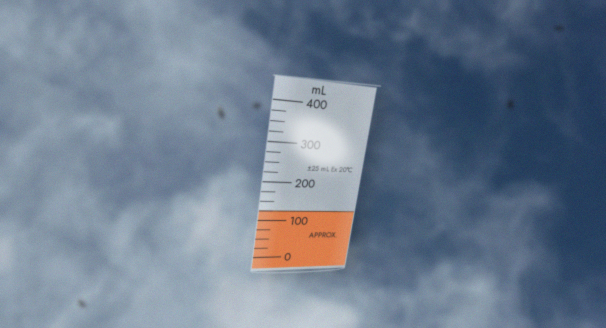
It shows value=125 unit=mL
